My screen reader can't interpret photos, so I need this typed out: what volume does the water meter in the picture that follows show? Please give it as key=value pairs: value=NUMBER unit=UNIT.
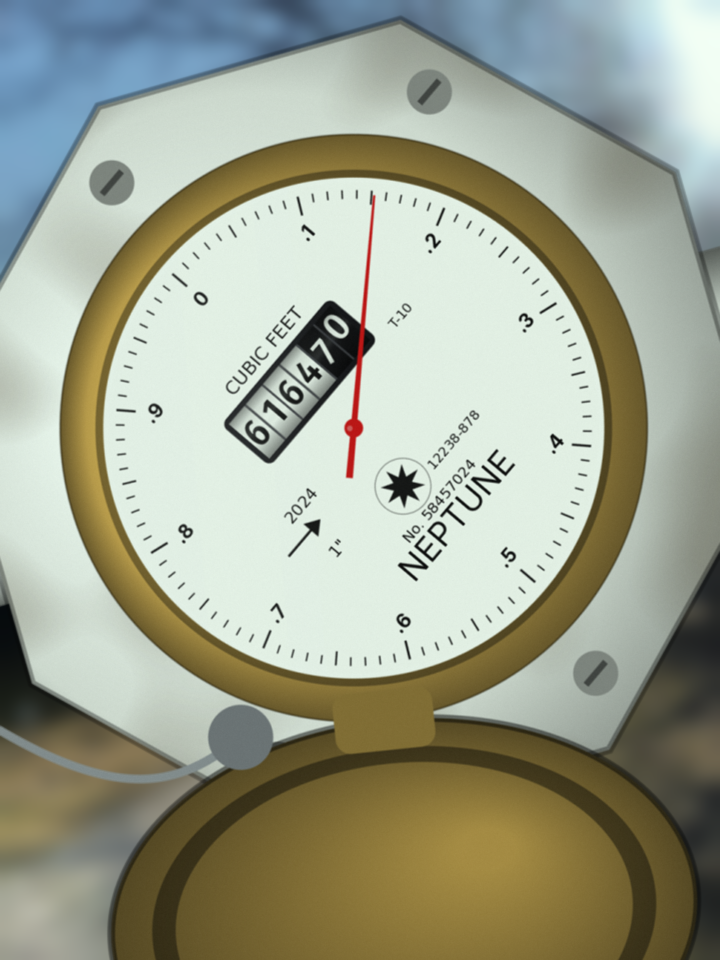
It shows value=616470.15 unit=ft³
